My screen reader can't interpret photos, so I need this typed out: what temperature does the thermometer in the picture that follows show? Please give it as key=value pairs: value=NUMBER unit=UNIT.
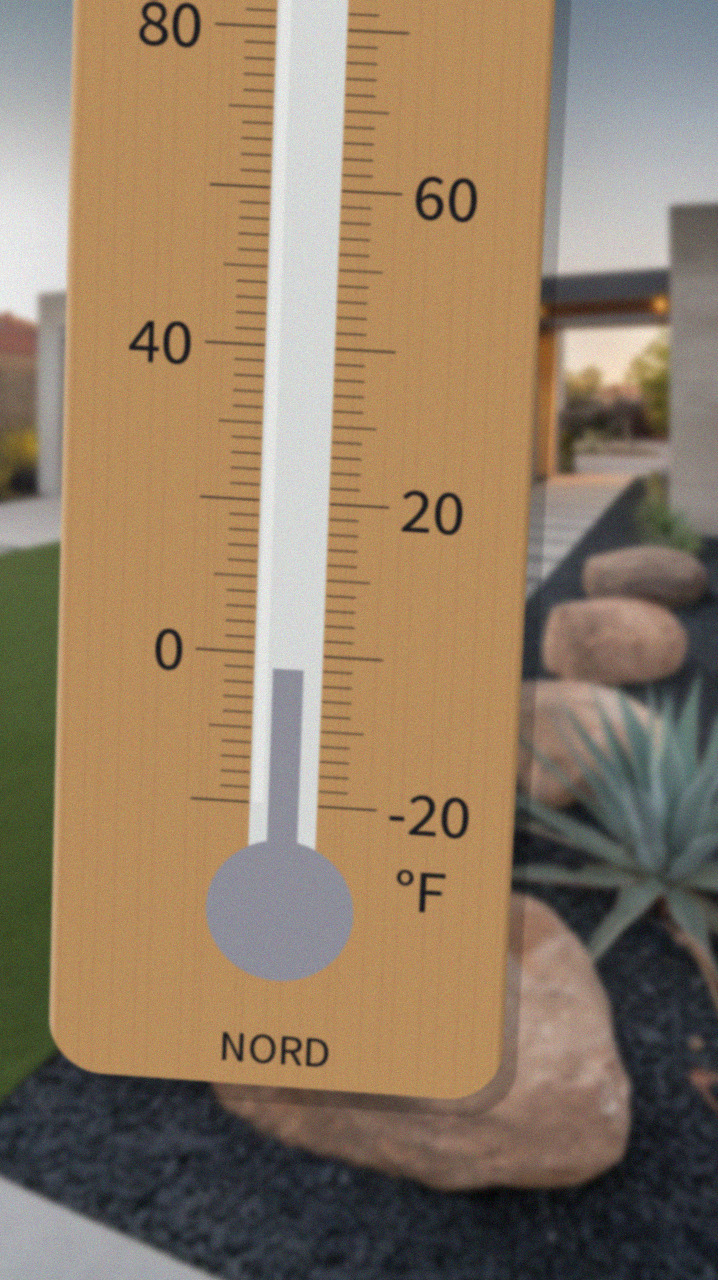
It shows value=-2 unit=°F
